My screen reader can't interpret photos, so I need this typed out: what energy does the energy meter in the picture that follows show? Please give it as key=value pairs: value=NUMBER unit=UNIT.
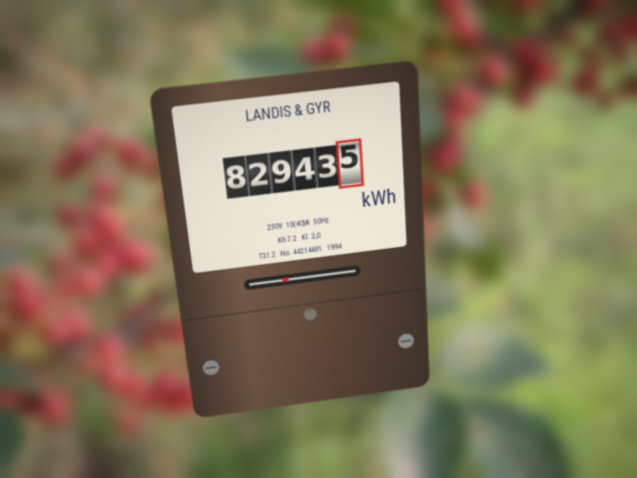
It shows value=82943.5 unit=kWh
